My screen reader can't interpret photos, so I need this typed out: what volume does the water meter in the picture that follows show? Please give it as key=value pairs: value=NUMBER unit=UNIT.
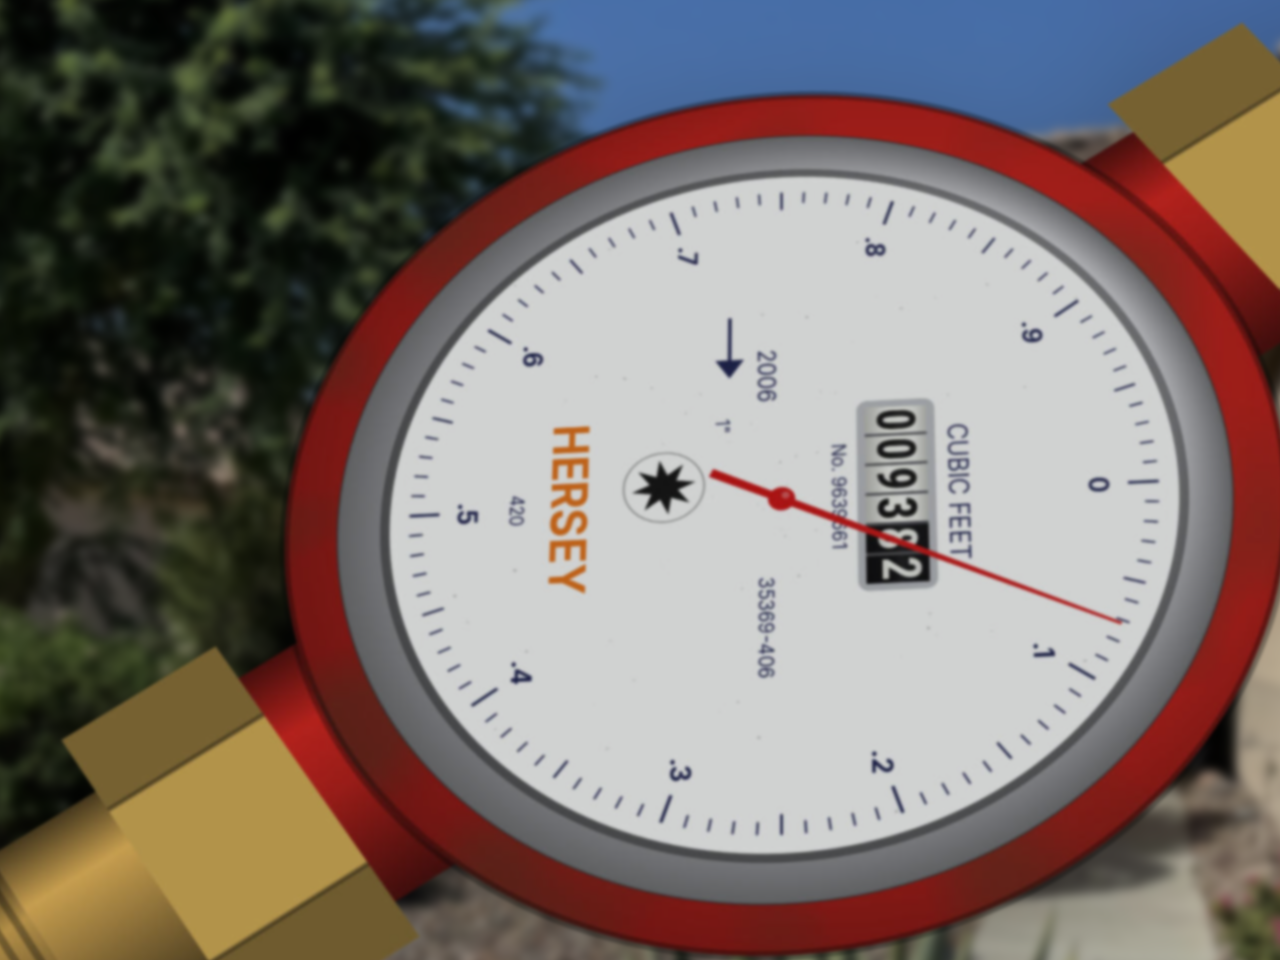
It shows value=9382.07 unit=ft³
